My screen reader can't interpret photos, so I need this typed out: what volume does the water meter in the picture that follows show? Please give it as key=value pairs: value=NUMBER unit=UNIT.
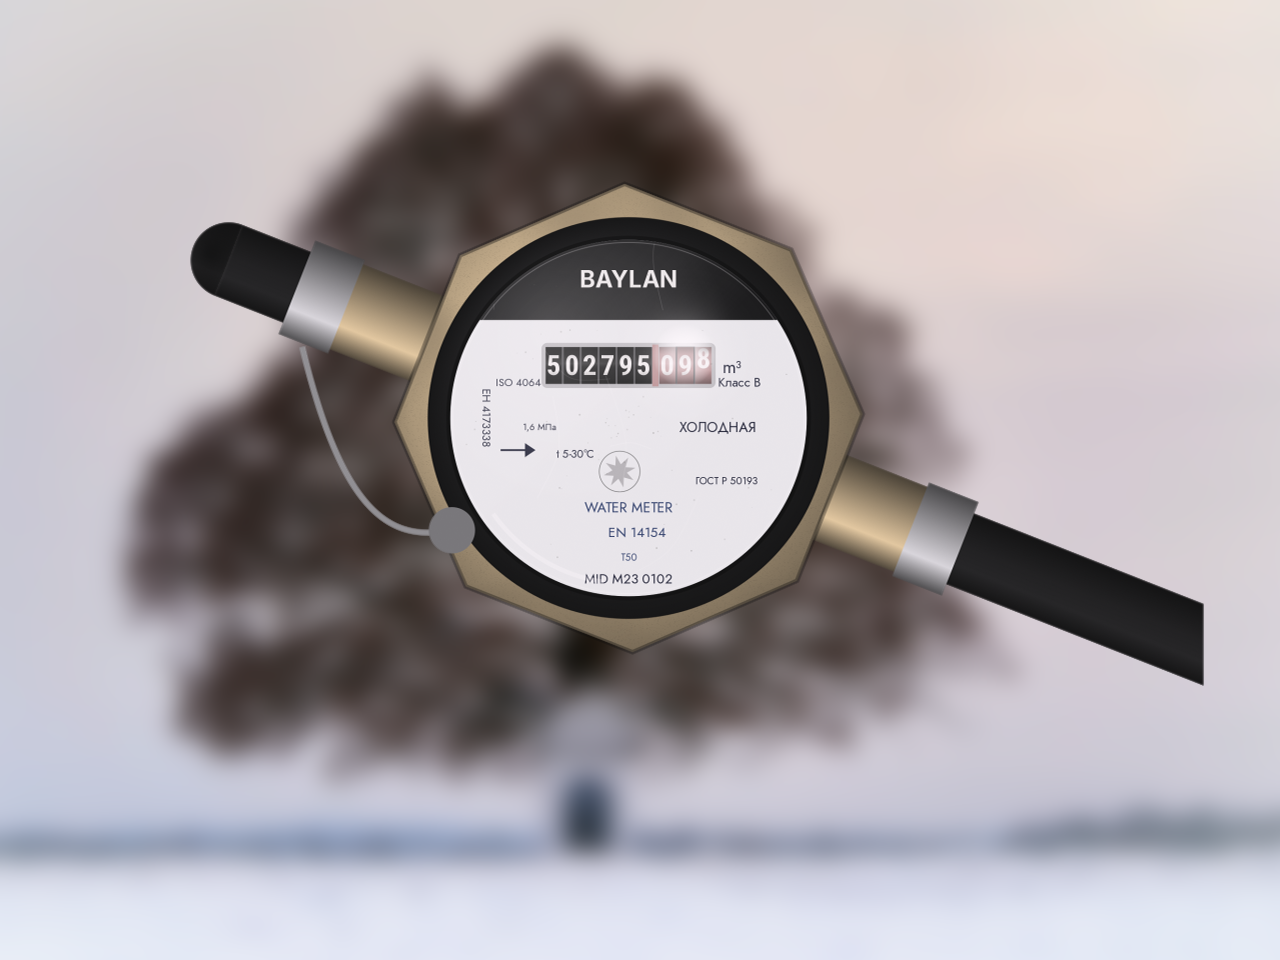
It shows value=502795.098 unit=m³
